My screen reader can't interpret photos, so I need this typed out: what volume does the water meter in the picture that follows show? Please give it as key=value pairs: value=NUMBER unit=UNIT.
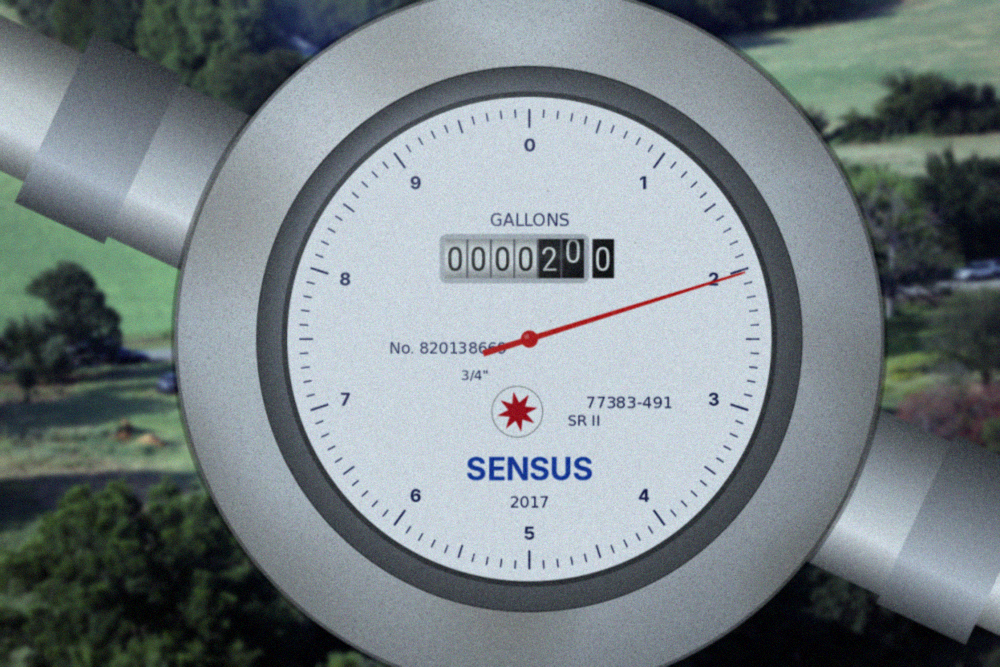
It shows value=202.0 unit=gal
